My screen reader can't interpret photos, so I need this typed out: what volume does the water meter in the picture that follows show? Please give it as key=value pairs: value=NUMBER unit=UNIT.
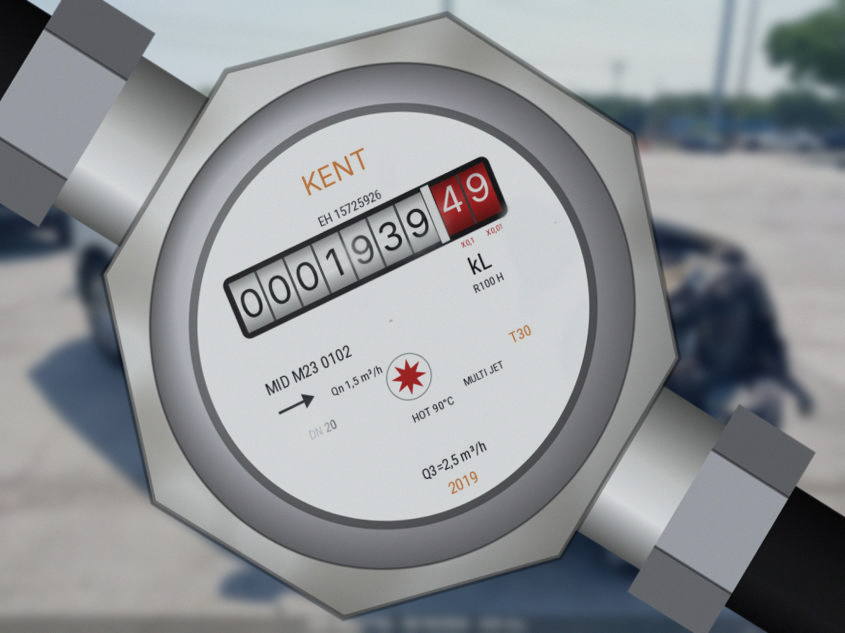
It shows value=1939.49 unit=kL
